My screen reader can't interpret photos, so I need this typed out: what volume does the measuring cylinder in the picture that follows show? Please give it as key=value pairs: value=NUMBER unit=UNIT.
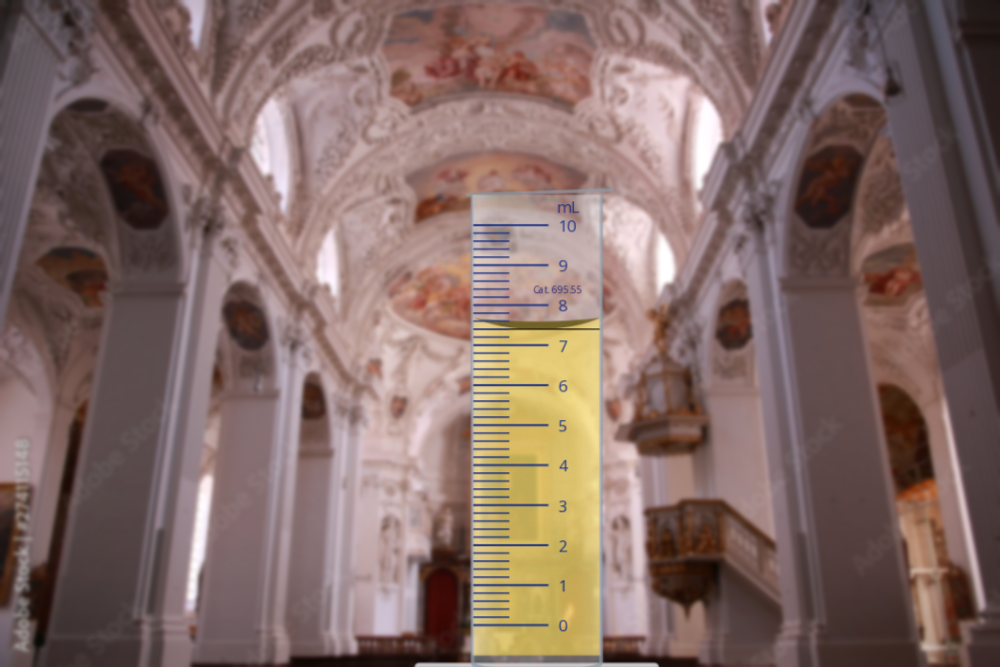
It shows value=7.4 unit=mL
